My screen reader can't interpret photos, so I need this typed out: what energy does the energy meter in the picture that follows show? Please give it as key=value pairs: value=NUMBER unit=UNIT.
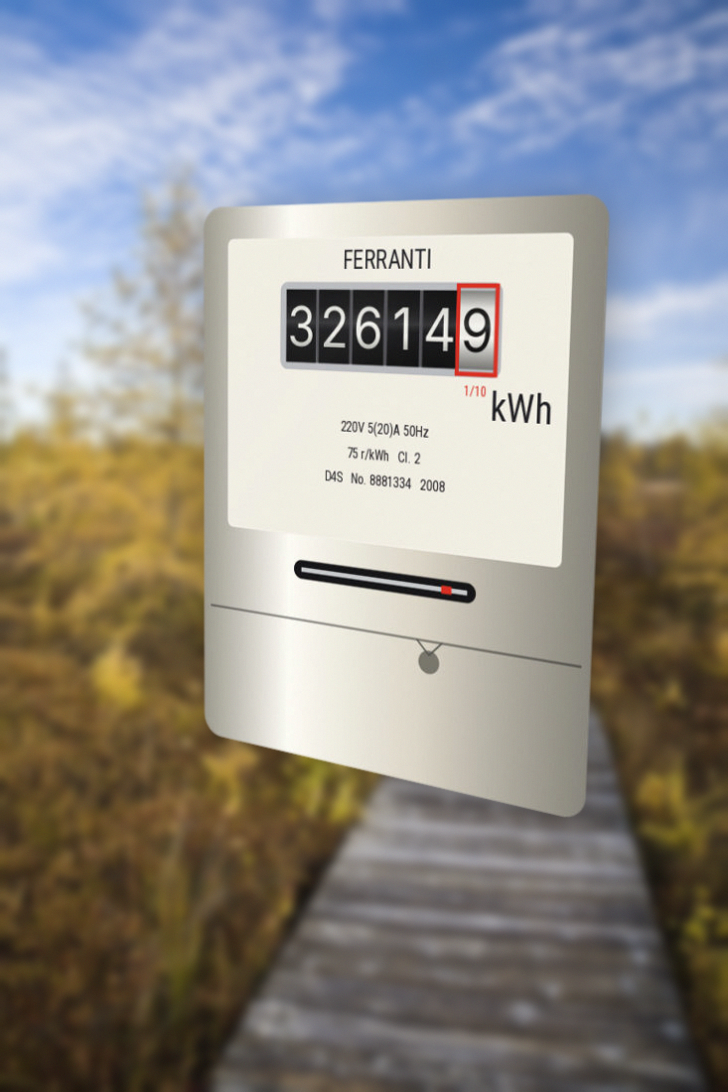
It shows value=32614.9 unit=kWh
